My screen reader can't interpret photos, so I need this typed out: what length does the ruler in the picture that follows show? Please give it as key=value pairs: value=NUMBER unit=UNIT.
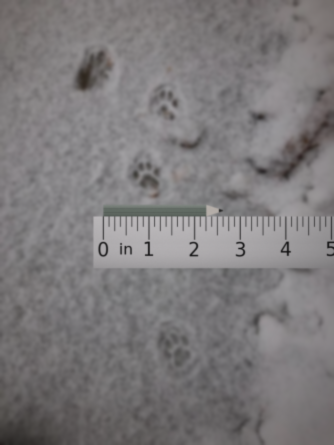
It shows value=2.625 unit=in
